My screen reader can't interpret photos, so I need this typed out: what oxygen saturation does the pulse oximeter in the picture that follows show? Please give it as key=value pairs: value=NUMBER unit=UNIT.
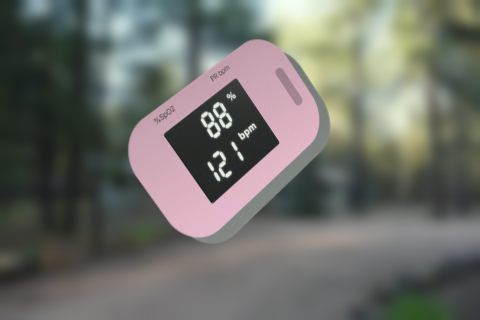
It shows value=88 unit=%
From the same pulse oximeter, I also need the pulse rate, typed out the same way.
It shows value=121 unit=bpm
